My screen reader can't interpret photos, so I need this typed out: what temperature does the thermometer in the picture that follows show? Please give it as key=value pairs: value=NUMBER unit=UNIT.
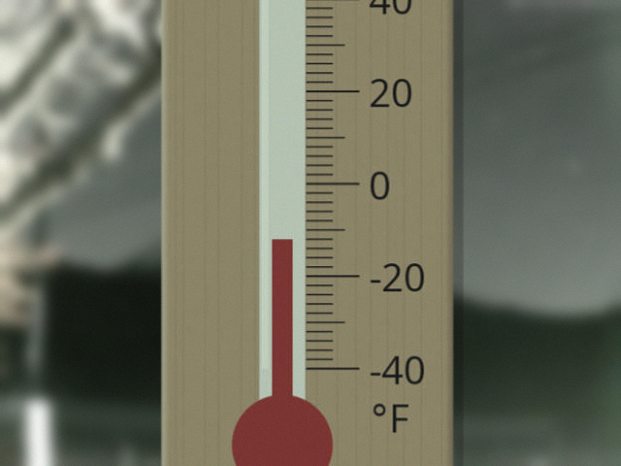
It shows value=-12 unit=°F
